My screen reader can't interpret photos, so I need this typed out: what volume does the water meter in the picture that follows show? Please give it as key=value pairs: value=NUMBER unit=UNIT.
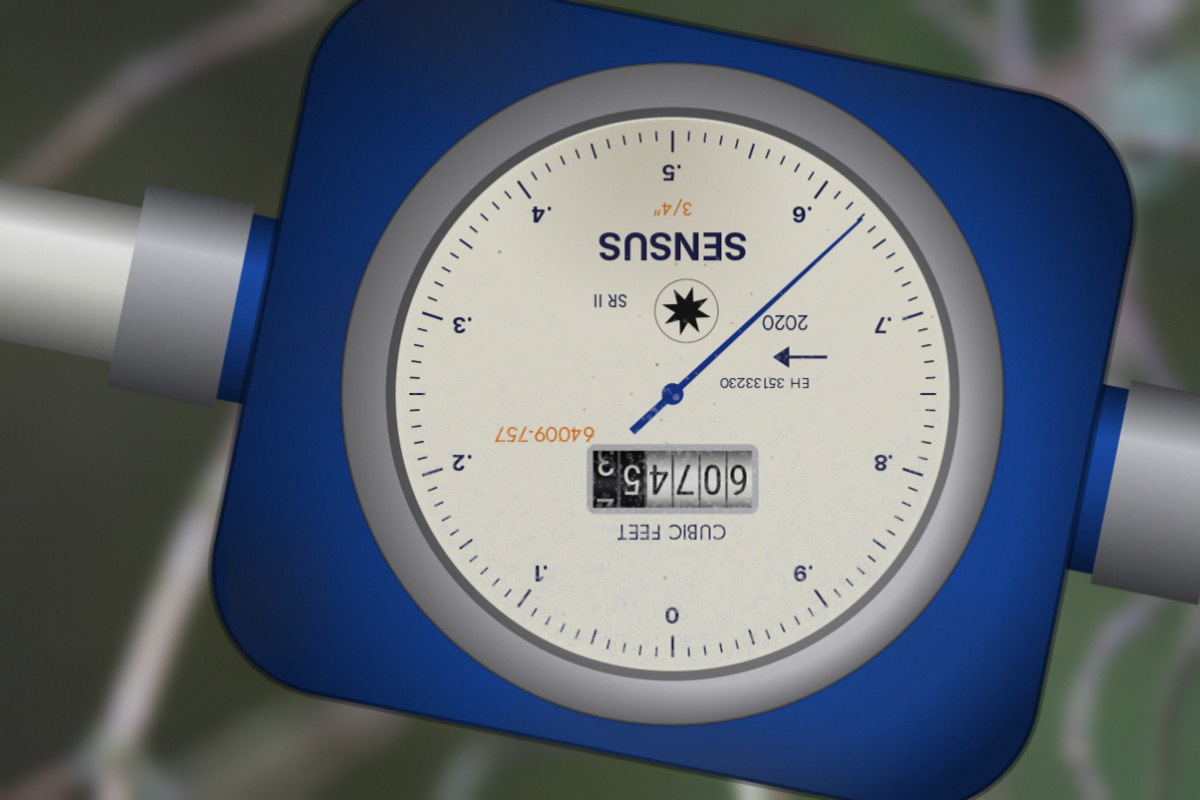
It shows value=607452.63 unit=ft³
